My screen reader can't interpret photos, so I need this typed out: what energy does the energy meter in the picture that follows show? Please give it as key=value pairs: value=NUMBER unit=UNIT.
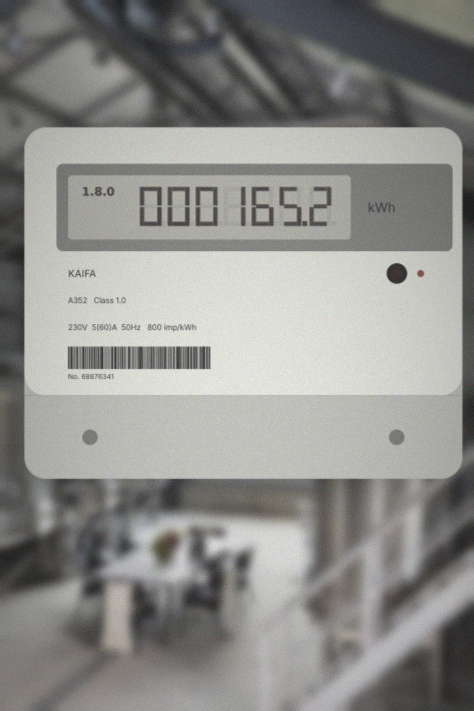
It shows value=165.2 unit=kWh
